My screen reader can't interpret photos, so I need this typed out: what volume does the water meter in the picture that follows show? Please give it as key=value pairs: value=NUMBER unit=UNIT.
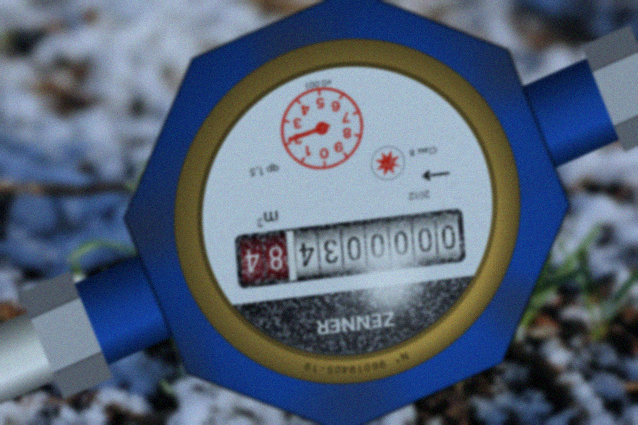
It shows value=34.842 unit=m³
